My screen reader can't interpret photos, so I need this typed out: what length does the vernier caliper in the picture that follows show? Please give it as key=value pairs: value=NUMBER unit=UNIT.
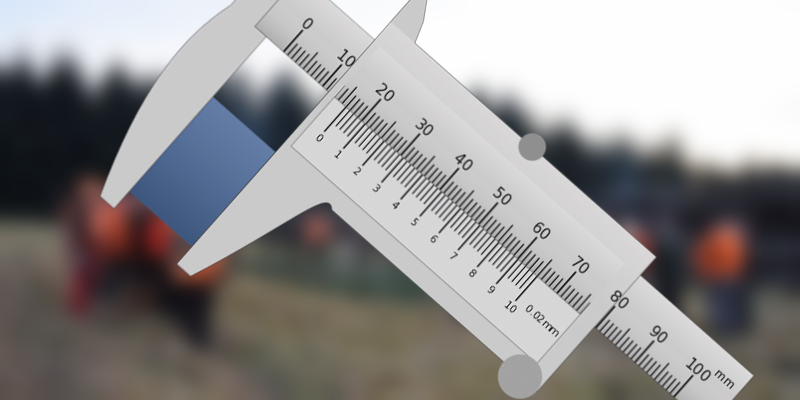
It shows value=16.0 unit=mm
